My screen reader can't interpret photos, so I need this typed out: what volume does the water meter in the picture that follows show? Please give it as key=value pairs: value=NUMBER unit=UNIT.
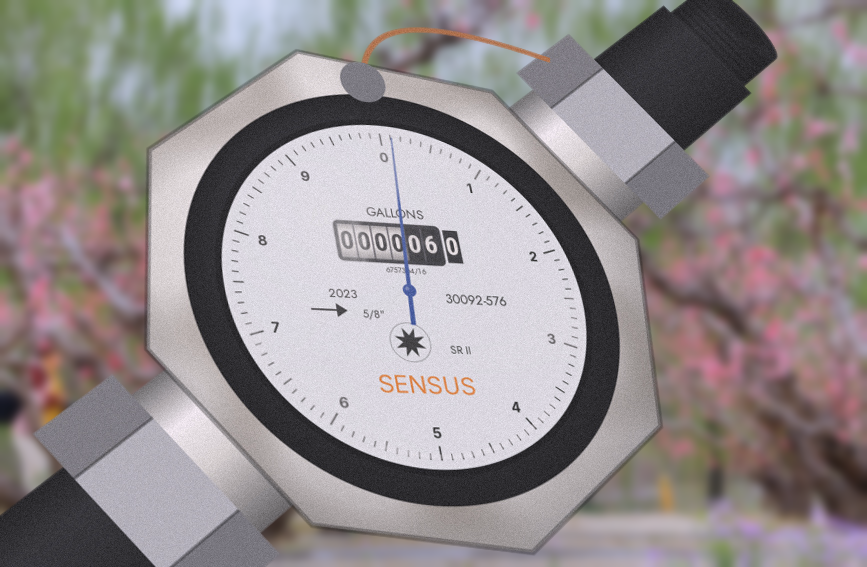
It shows value=60.1 unit=gal
